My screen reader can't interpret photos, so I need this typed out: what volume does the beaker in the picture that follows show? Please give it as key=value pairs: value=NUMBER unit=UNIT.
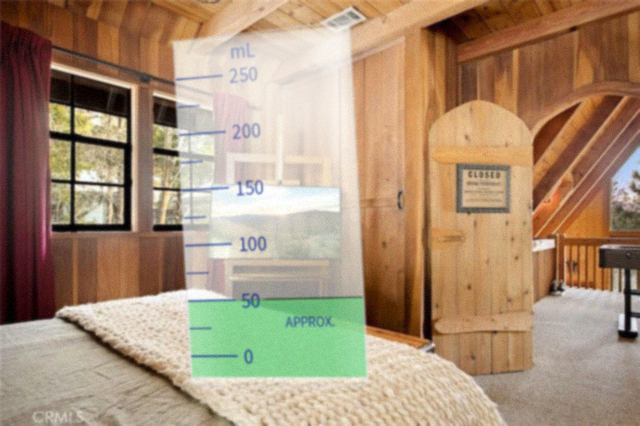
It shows value=50 unit=mL
